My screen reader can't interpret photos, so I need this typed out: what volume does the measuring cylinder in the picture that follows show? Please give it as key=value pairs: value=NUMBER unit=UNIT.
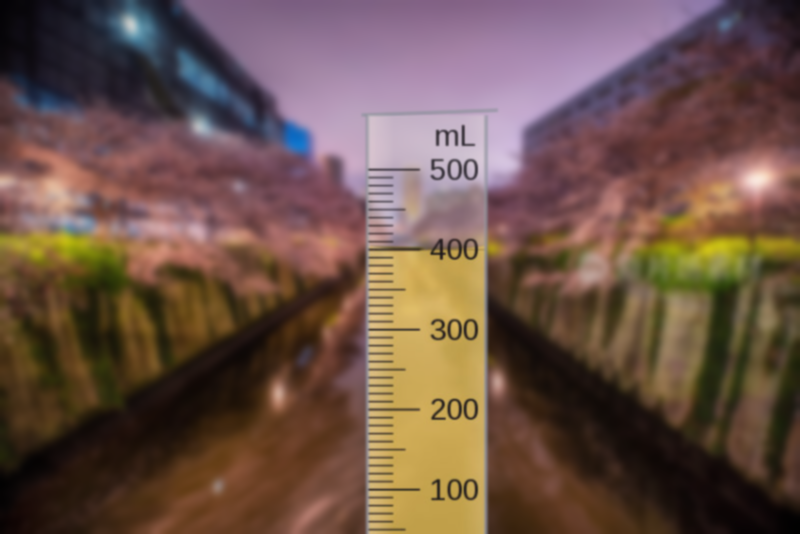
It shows value=400 unit=mL
